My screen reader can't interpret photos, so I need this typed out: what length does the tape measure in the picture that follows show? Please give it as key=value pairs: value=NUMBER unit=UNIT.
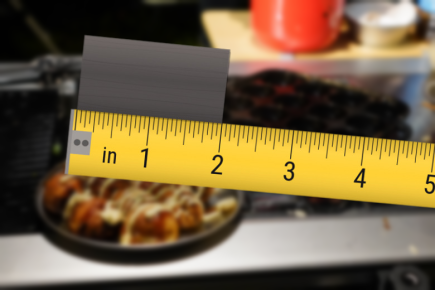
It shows value=2 unit=in
